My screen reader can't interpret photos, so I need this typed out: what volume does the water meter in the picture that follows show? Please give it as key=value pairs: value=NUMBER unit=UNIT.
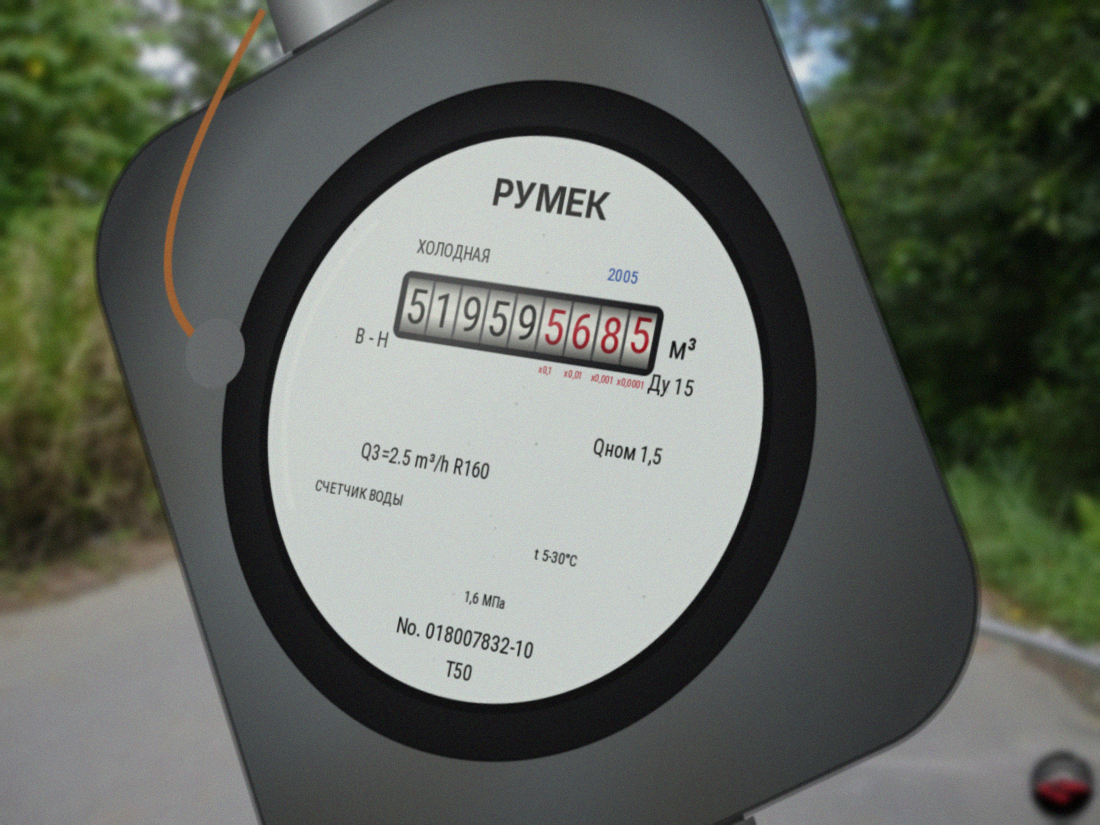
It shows value=51959.5685 unit=m³
